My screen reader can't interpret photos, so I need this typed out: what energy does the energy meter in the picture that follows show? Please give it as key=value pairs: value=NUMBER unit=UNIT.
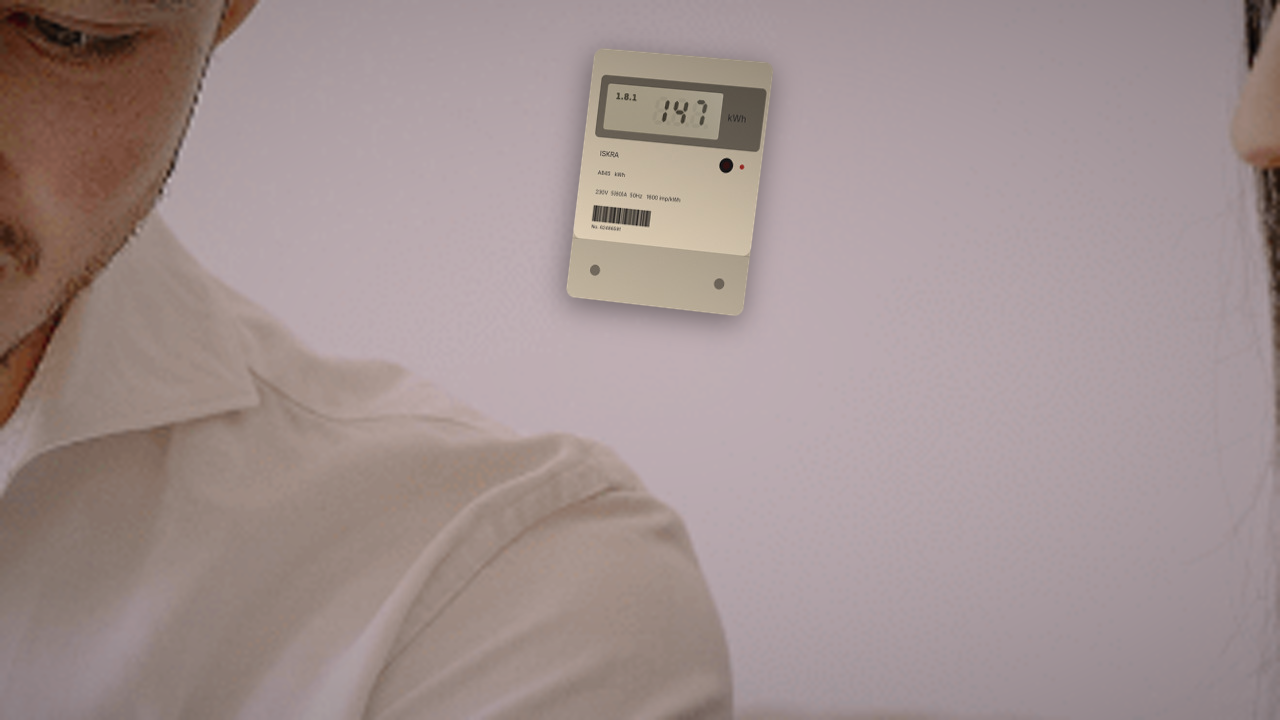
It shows value=147 unit=kWh
